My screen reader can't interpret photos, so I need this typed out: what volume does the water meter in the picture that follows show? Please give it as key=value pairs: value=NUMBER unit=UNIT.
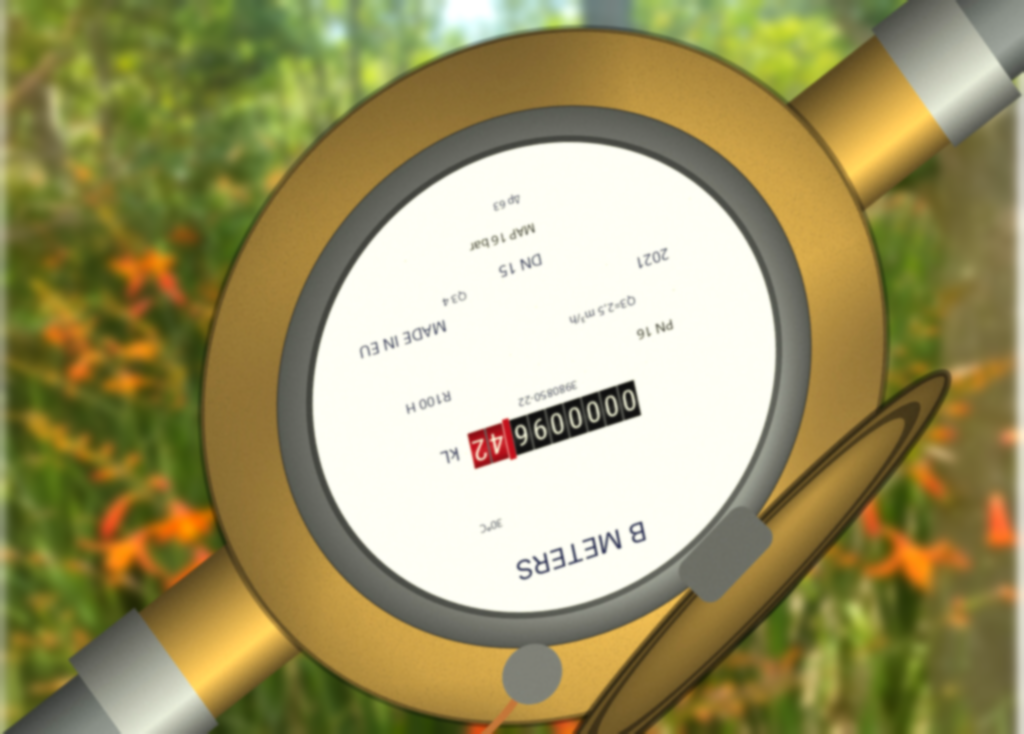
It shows value=96.42 unit=kL
